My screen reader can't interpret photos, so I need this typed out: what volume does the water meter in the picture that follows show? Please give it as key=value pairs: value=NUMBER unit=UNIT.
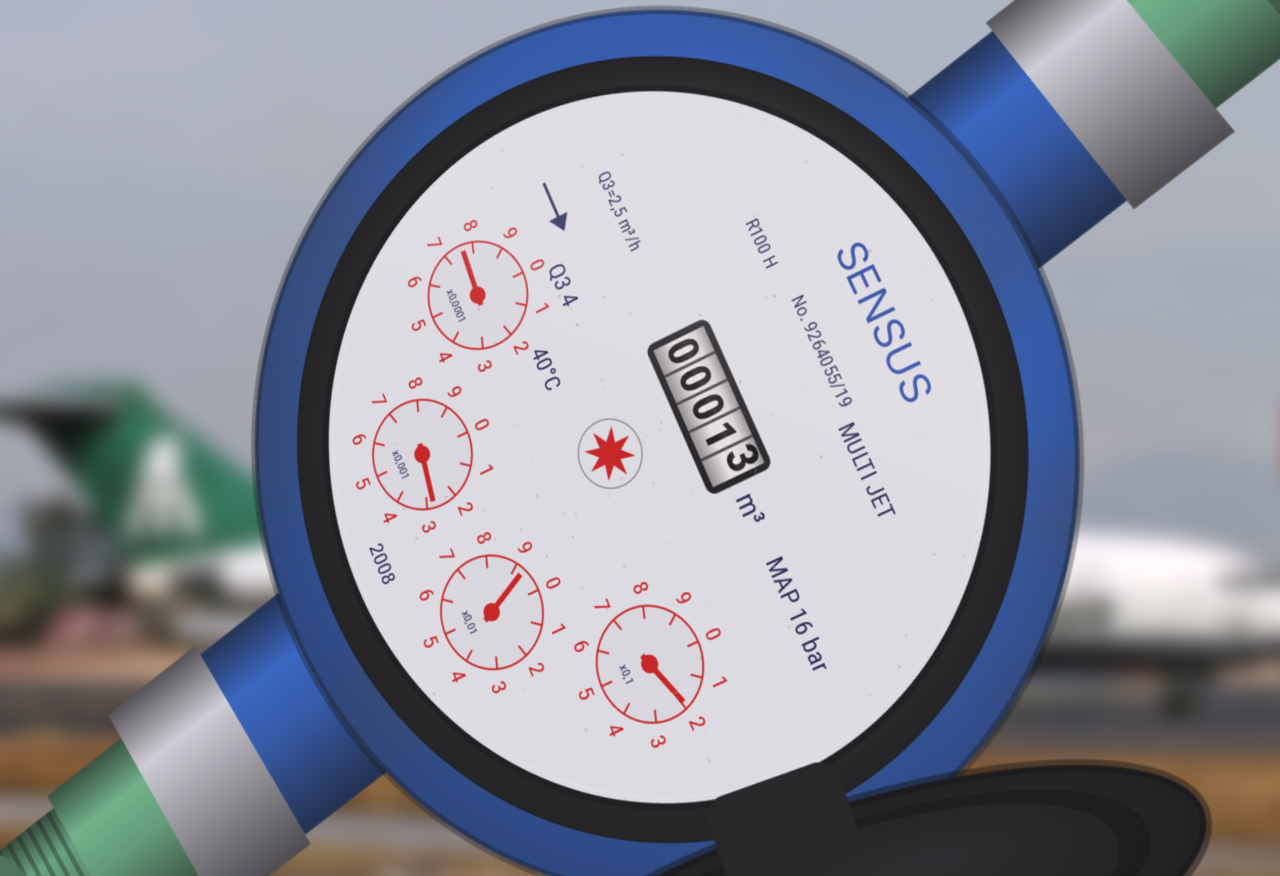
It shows value=13.1927 unit=m³
